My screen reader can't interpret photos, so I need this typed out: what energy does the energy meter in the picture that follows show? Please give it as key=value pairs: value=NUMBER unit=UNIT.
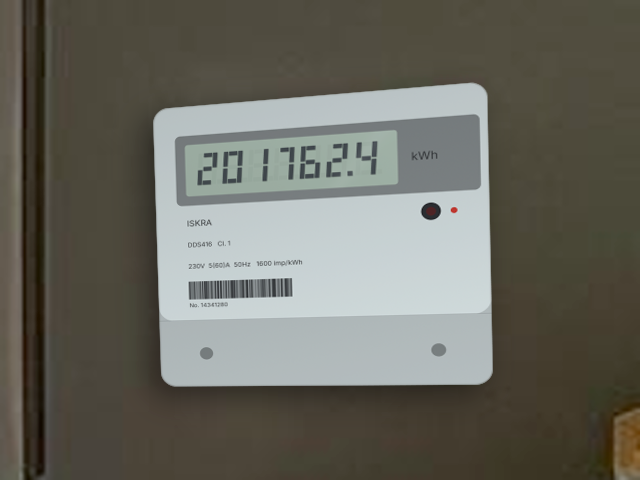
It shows value=201762.4 unit=kWh
